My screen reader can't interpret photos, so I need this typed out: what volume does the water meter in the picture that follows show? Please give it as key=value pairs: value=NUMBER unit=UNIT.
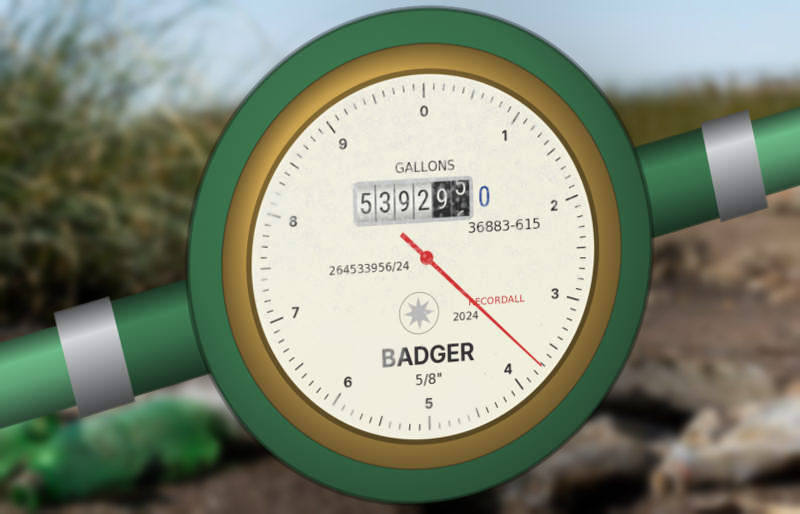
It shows value=5392953.7 unit=gal
